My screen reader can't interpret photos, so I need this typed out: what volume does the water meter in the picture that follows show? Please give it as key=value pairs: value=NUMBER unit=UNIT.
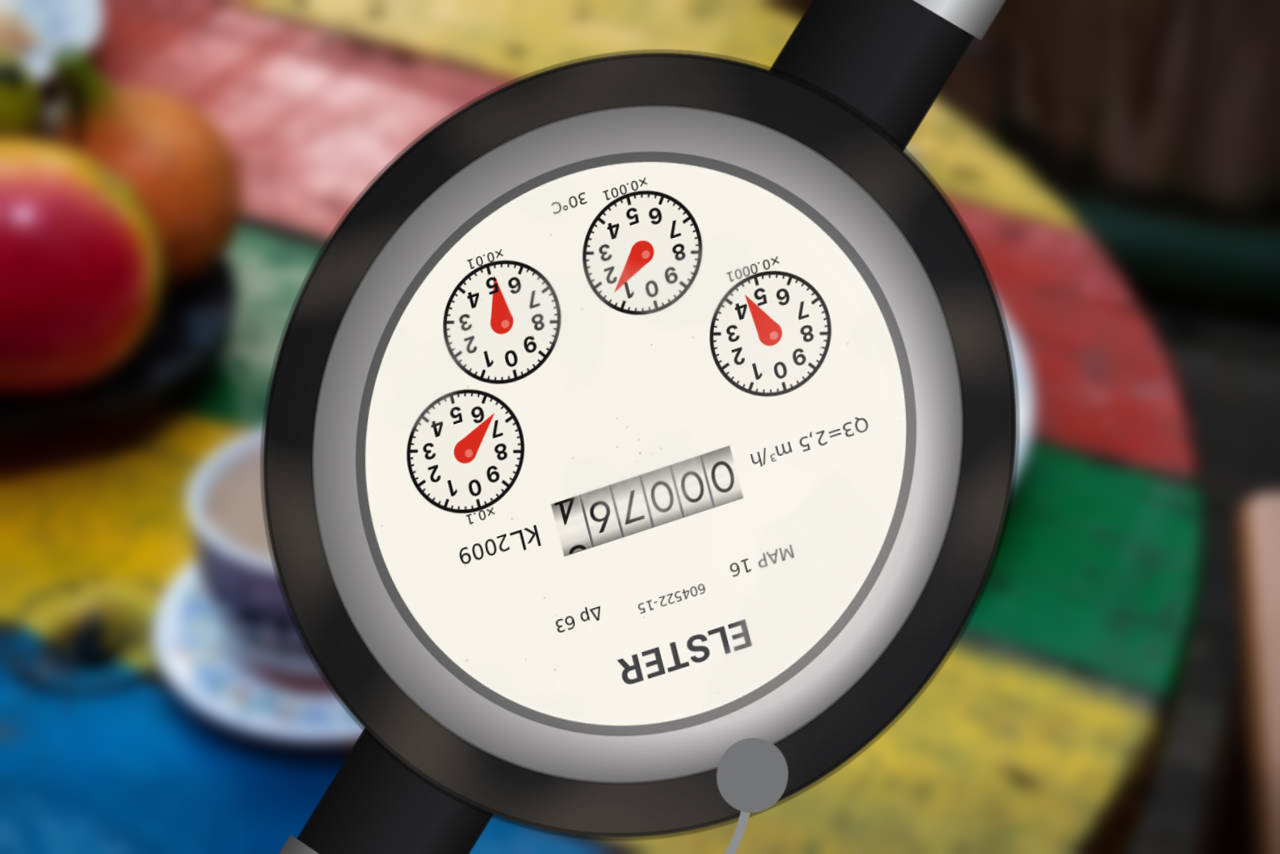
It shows value=763.6514 unit=kL
